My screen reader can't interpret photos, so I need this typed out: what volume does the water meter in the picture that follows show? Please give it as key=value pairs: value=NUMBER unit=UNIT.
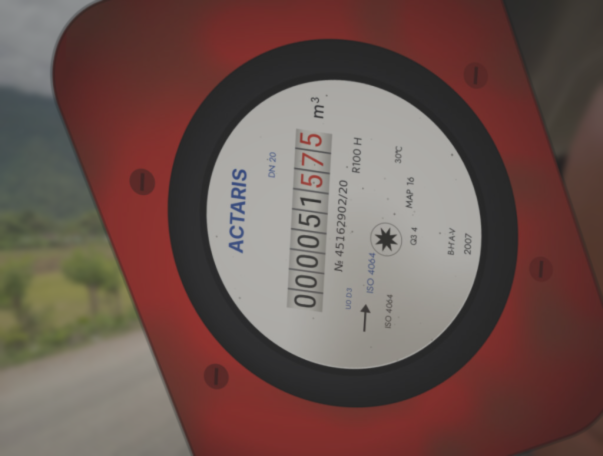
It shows value=51.575 unit=m³
